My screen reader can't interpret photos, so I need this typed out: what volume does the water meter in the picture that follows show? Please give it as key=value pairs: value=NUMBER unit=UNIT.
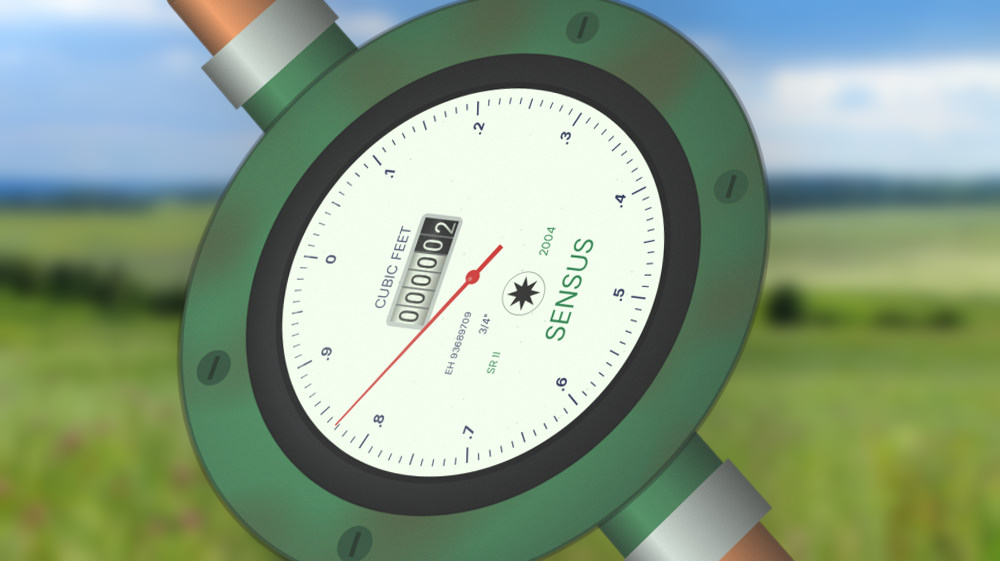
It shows value=1.83 unit=ft³
